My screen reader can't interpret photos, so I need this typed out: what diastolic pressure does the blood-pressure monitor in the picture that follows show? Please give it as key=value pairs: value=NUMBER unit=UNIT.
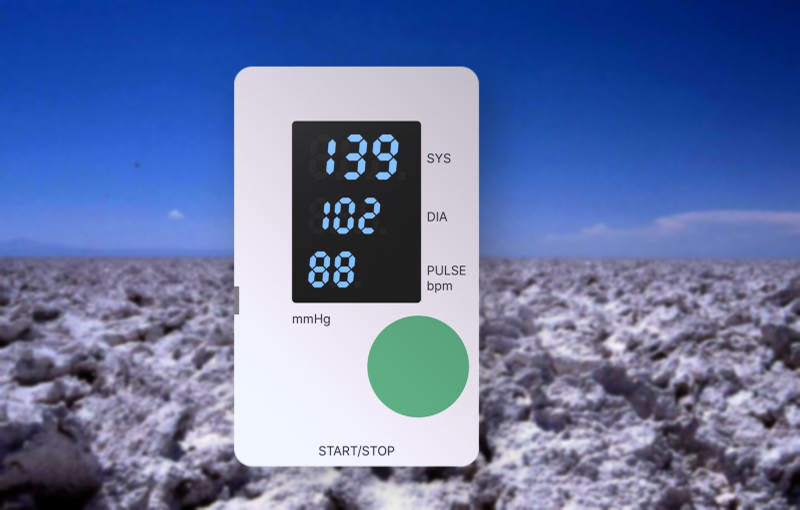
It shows value=102 unit=mmHg
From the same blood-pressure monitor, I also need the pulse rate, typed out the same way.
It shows value=88 unit=bpm
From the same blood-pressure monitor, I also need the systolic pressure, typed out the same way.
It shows value=139 unit=mmHg
